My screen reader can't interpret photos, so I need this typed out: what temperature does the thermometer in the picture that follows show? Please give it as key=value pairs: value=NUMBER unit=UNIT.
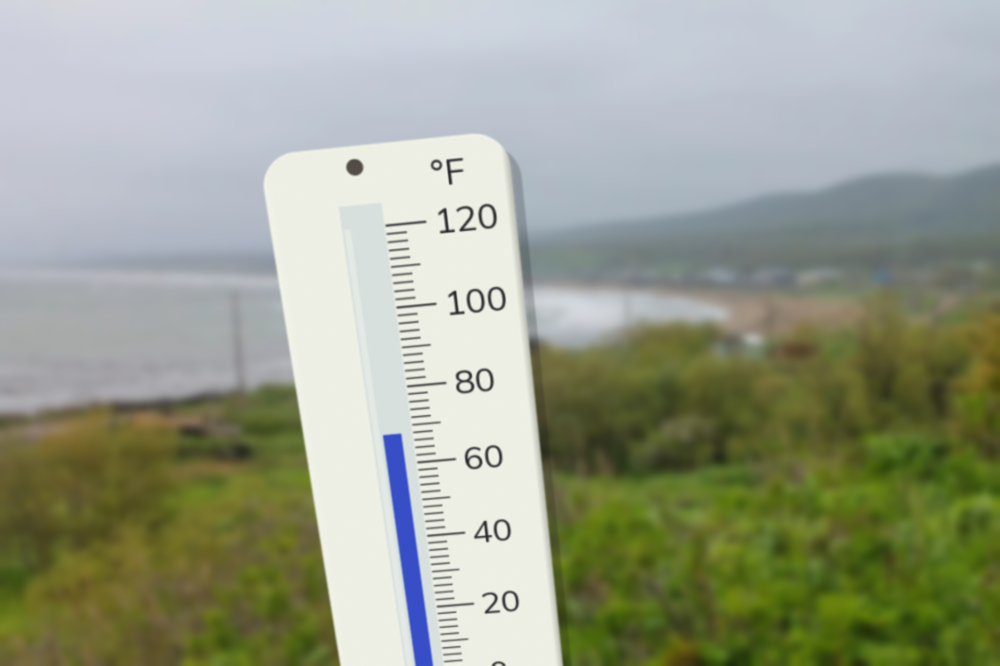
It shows value=68 unit=°F
